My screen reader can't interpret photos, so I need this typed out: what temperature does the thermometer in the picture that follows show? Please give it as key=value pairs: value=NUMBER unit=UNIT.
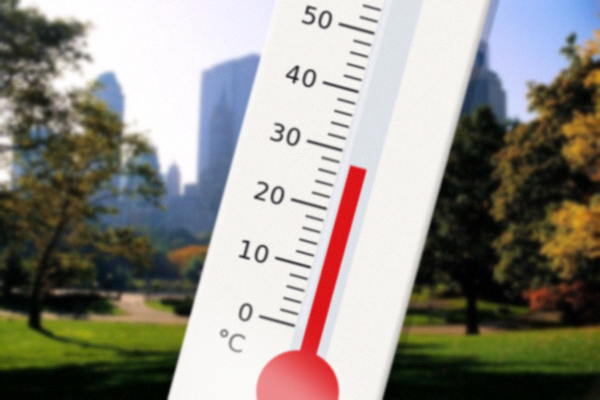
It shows value=28 unit=°C
